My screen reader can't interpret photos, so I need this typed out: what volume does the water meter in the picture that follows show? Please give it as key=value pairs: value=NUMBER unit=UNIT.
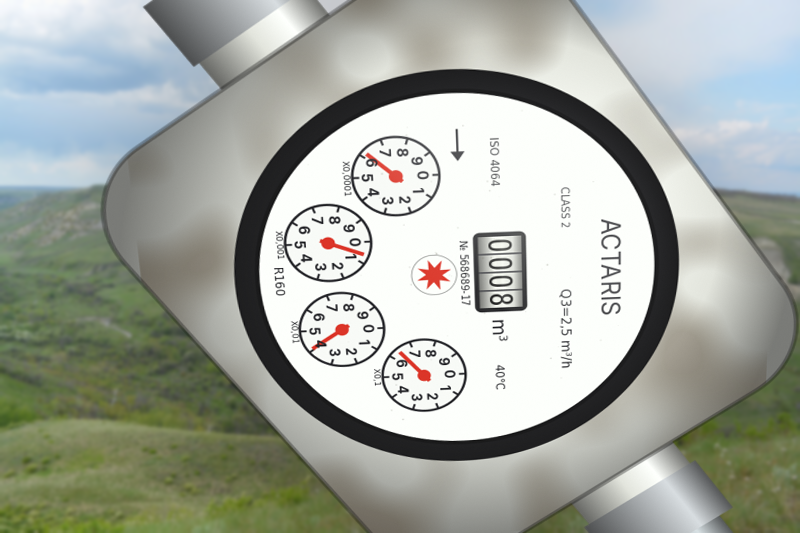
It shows value=8.6406 unit=m³
